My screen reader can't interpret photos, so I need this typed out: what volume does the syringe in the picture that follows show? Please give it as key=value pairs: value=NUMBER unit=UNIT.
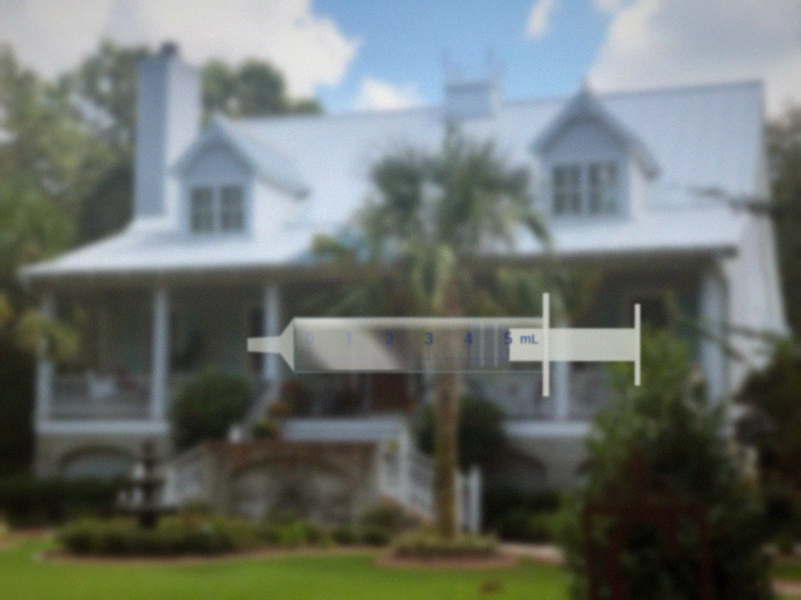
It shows value=4 unit=mL
